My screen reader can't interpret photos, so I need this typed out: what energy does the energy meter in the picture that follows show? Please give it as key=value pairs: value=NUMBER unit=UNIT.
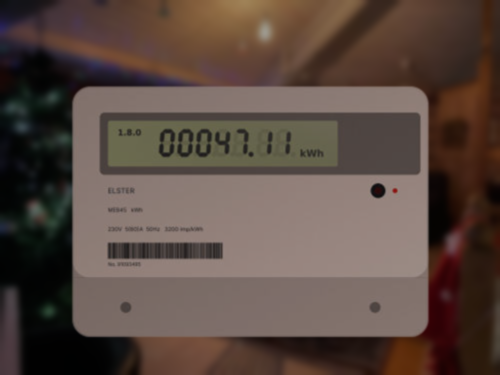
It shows value=47.11 unit=kWh
